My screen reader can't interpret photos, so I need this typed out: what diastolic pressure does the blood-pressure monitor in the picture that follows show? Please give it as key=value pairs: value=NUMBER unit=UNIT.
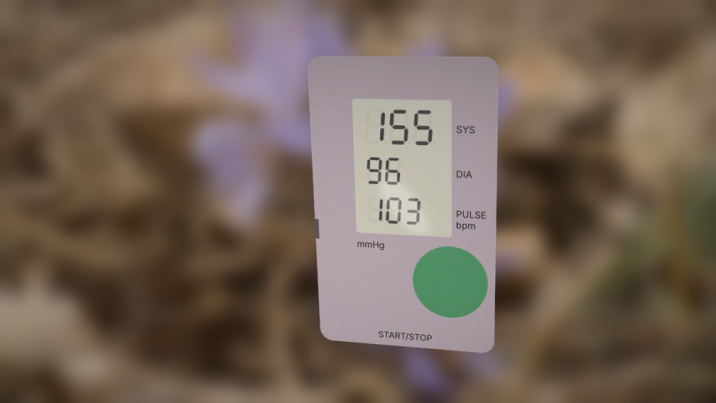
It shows value=96 unit=mmHg
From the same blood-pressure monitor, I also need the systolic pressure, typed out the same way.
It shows value=155 unit=mmHg
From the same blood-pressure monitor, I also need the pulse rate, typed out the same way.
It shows value=103 unit=bpm
